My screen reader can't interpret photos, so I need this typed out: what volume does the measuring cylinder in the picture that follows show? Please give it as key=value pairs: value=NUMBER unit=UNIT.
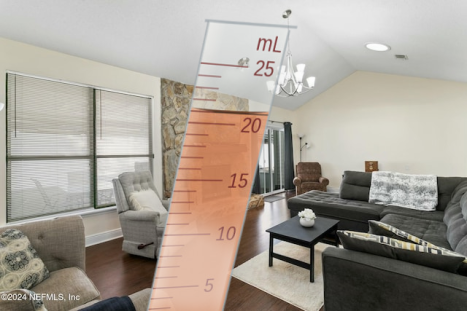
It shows value=21 unit=mL
